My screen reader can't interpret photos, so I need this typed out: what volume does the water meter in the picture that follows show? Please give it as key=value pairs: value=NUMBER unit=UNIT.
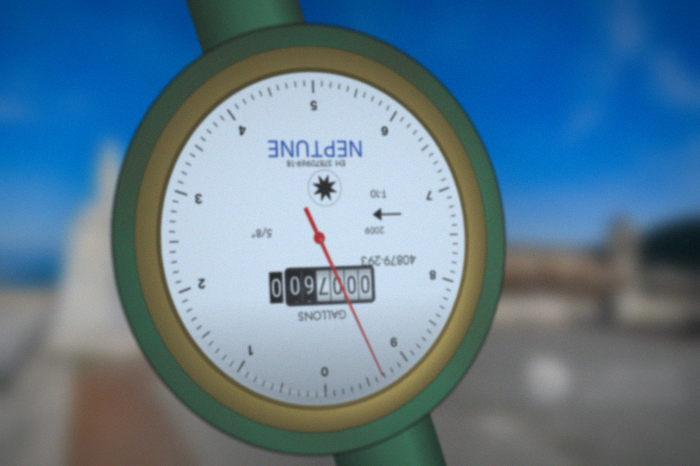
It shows value=7599.3 unit=gal
